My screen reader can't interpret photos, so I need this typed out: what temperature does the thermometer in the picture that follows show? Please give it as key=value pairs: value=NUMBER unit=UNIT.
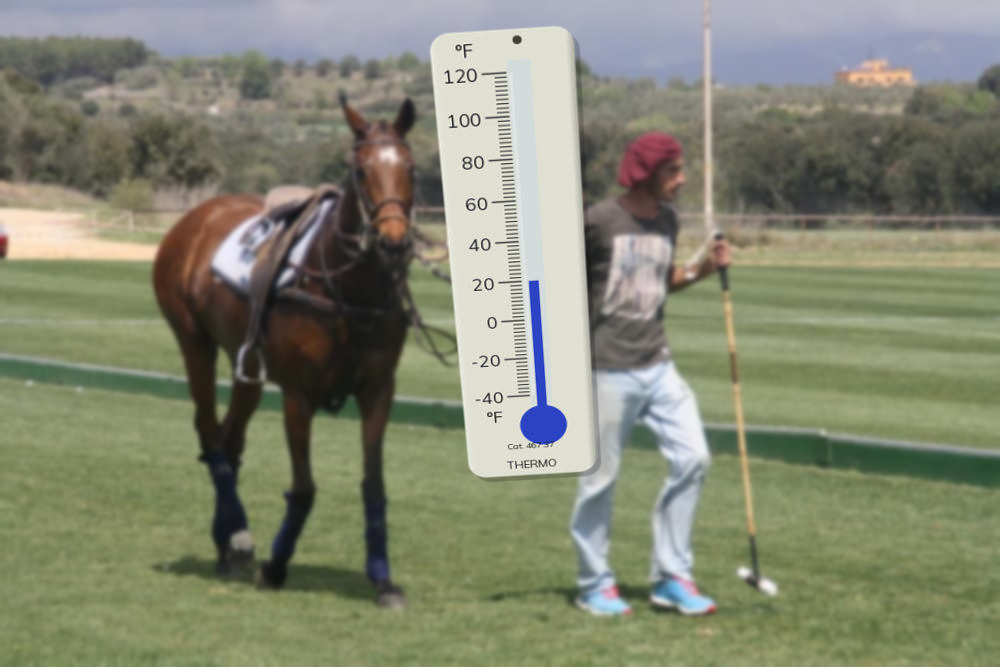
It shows value=20 unit=°F
